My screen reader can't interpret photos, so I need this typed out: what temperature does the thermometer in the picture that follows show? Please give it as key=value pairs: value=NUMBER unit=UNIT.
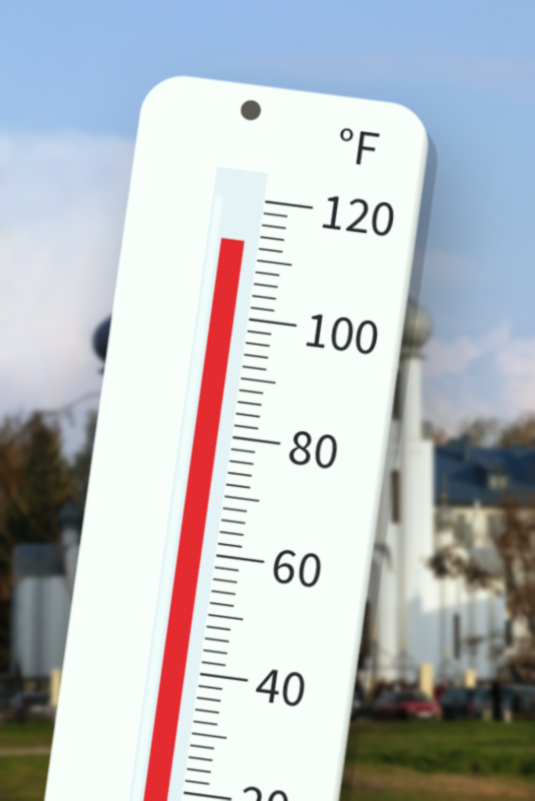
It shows value=113 unit=°F
